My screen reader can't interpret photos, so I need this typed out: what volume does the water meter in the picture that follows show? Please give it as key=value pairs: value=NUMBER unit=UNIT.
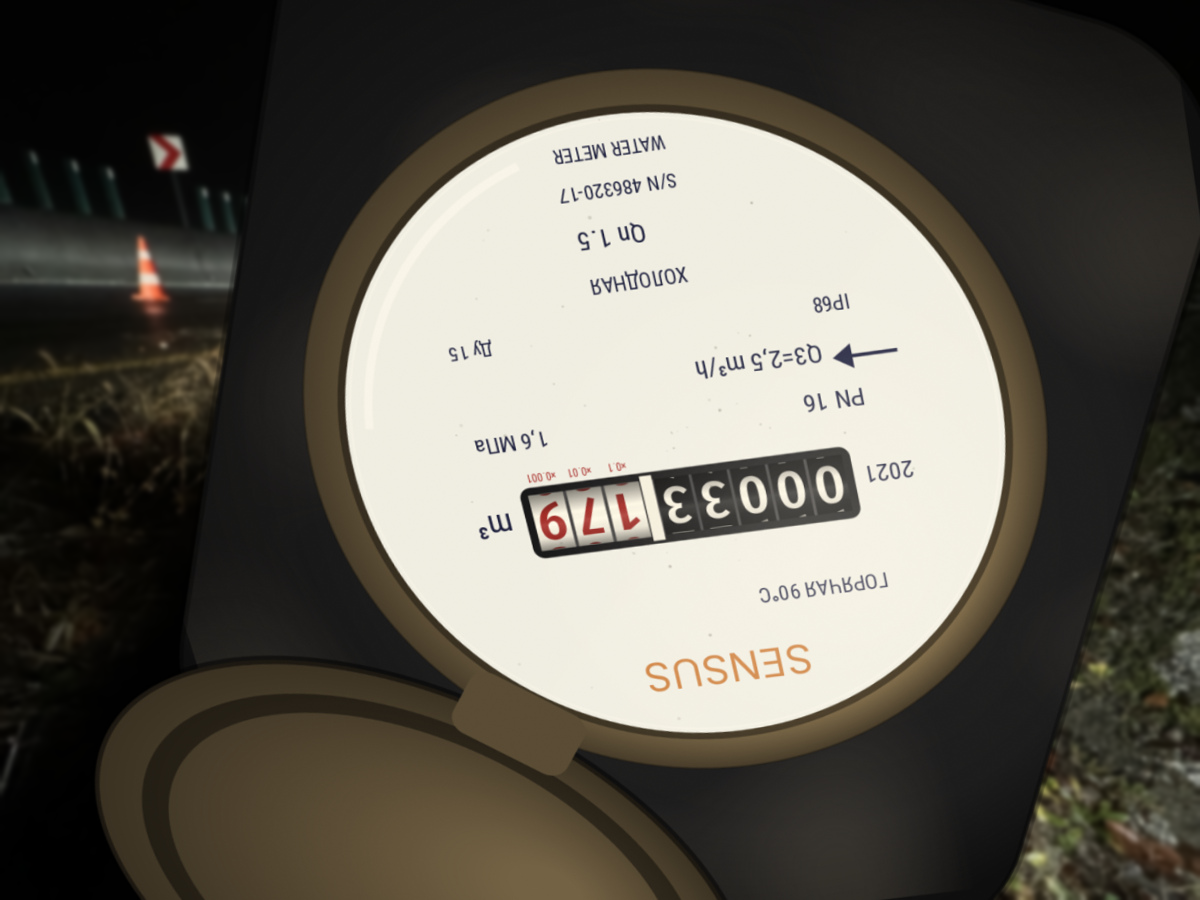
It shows value=33.179 unit=m³
